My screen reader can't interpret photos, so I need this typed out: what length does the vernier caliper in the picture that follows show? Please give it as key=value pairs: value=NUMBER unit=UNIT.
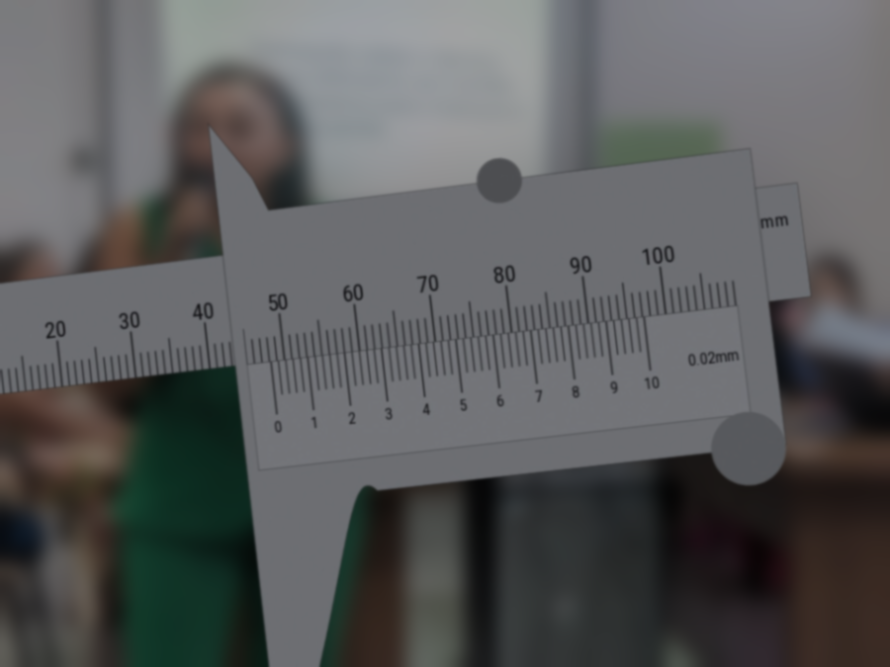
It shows value=48.2 unit=mm
